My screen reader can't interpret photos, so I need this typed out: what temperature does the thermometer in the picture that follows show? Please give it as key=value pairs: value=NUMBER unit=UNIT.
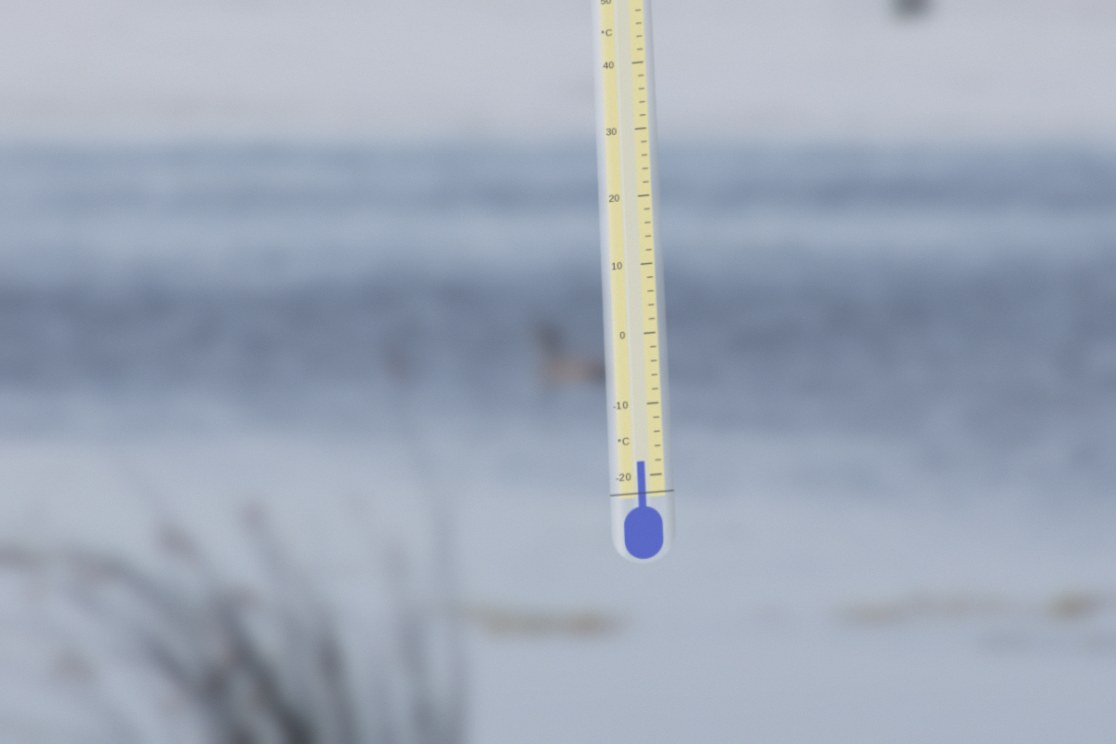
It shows value=-18 unit=°C
